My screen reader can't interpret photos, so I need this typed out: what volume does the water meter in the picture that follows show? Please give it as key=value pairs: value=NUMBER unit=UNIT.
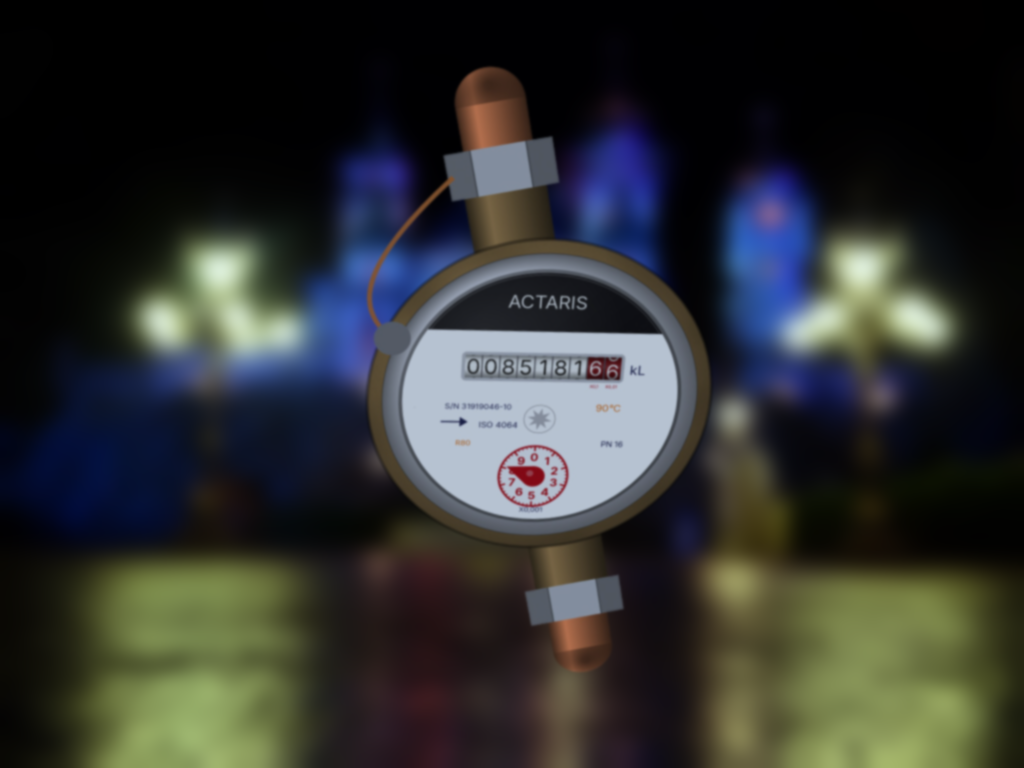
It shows value=85181.658 unit=kL
